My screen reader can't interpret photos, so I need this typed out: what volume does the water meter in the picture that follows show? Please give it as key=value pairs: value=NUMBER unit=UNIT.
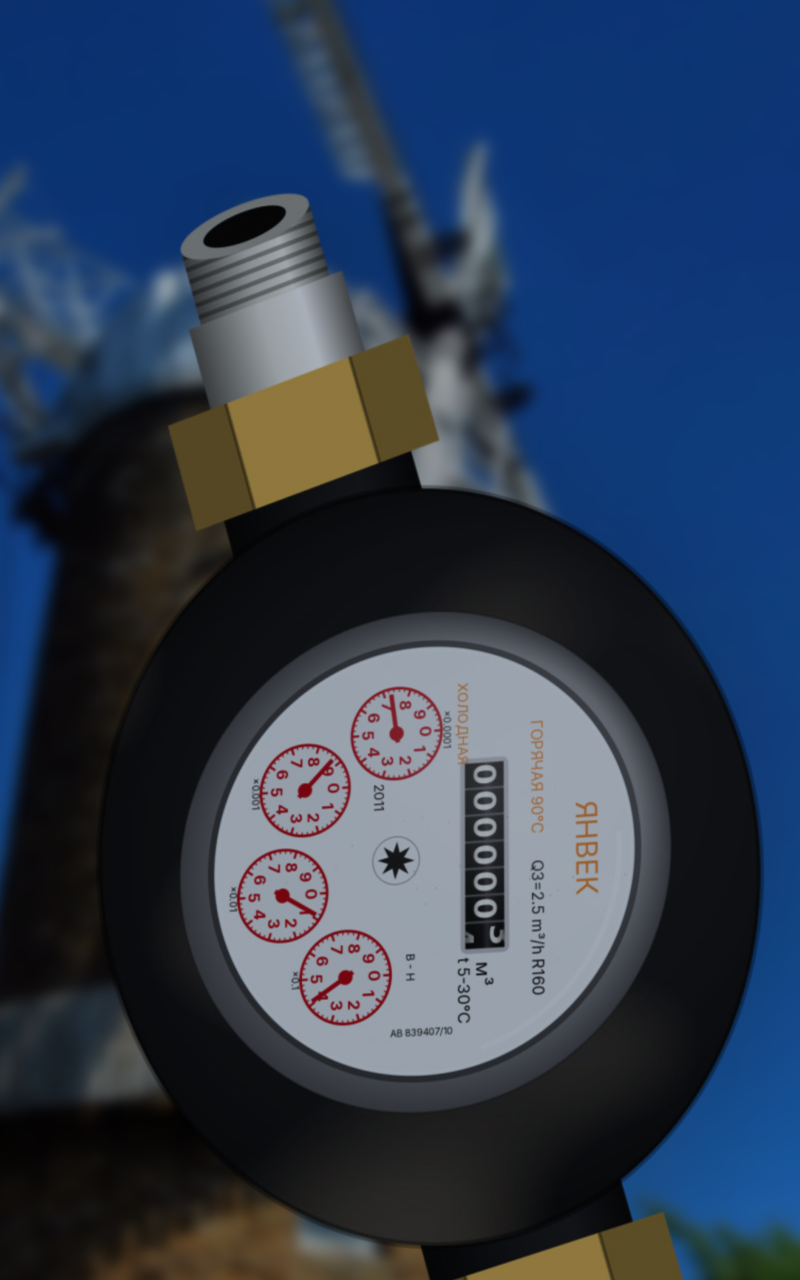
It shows value=3.4087 unit=m³
